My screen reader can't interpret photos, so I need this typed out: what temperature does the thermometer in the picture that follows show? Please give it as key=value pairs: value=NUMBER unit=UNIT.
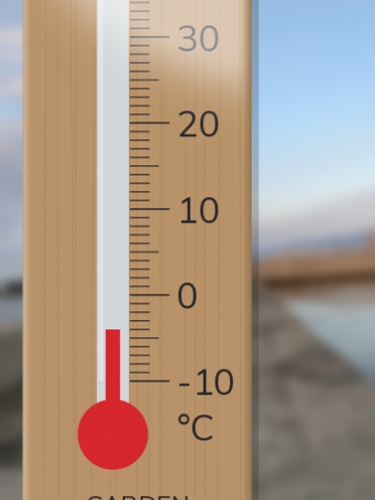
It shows value=-4 unit=°C
